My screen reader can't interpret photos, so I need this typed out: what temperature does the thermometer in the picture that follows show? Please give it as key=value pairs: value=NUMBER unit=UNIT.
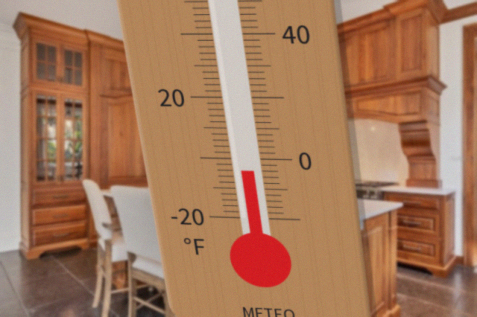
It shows value=-4 unit=°F
